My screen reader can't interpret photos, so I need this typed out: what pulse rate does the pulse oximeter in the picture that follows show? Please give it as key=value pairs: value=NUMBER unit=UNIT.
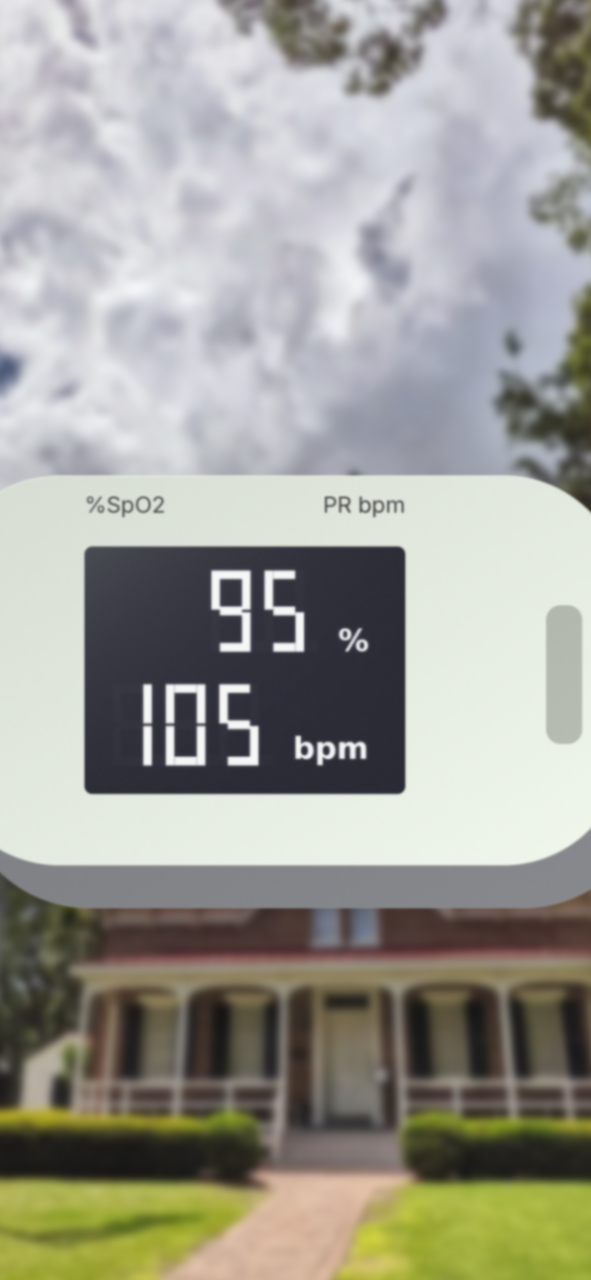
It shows value=105 unit=bpm
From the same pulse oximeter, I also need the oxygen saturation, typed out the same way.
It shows value=95 unit=%
